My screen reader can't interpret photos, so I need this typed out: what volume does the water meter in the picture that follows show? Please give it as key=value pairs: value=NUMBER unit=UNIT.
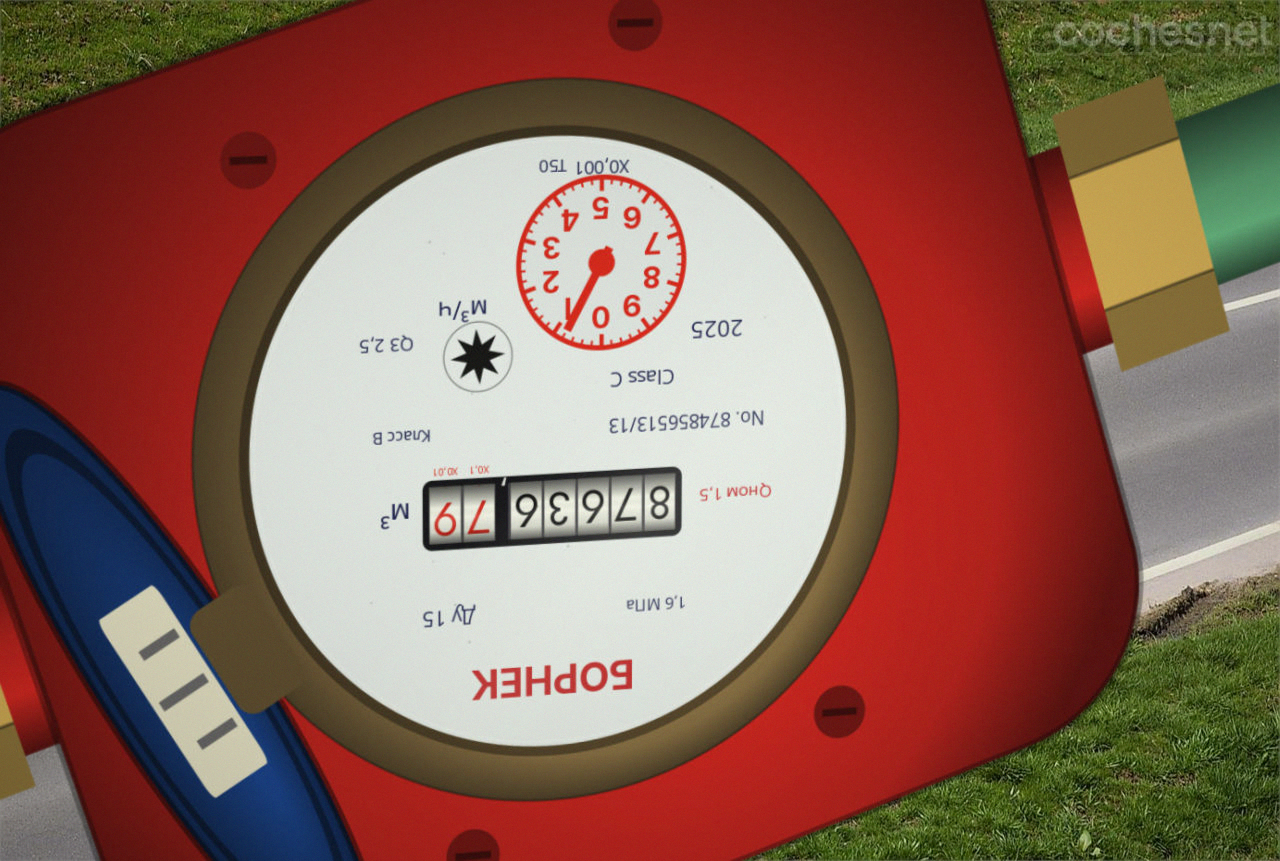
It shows value=87636.790 unit=m³
